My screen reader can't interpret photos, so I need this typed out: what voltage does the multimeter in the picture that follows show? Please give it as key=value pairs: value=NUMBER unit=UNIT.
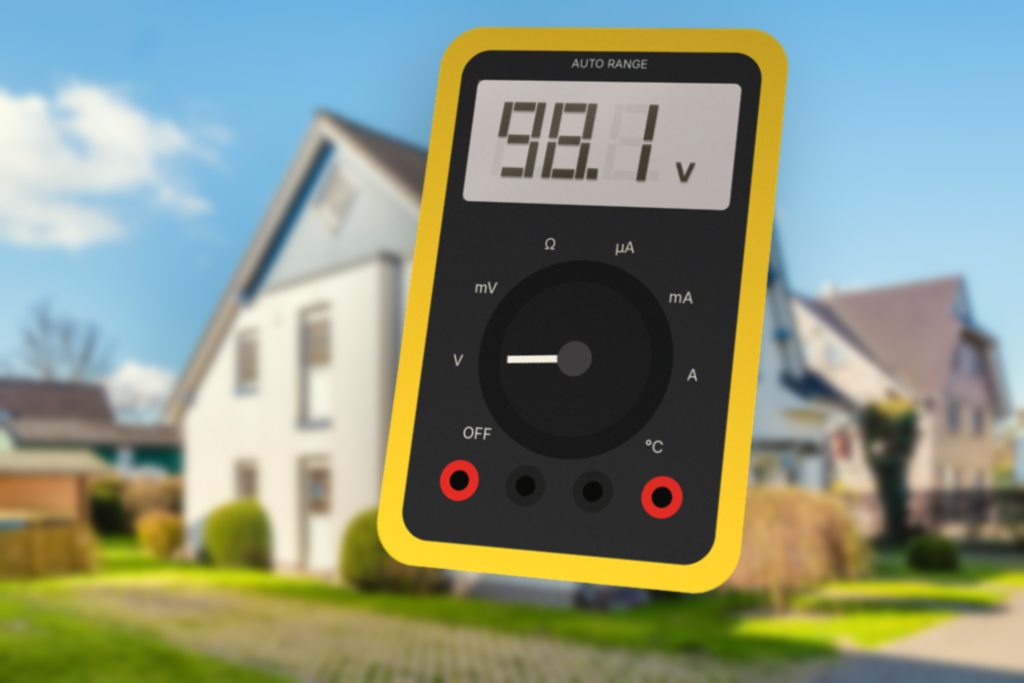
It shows value=98.1 unit=V
